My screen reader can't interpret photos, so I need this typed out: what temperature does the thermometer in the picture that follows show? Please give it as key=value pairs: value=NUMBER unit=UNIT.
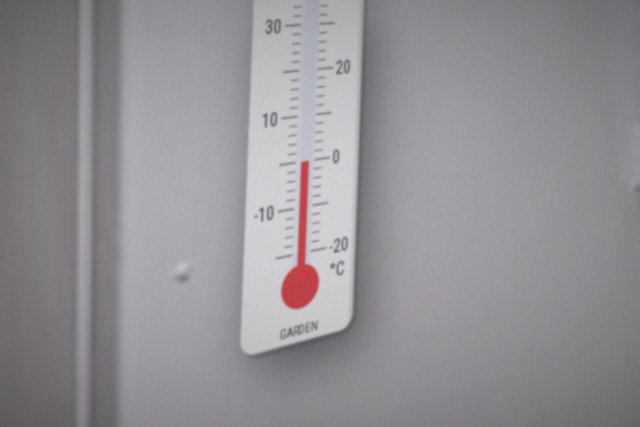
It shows value=0 unit=°C
